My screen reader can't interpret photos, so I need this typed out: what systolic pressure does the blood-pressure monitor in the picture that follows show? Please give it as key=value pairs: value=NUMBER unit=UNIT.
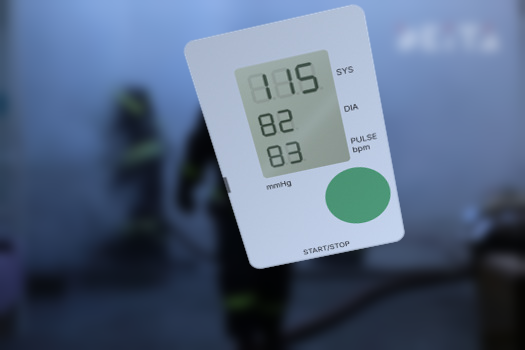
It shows value=115 unit=mmHg
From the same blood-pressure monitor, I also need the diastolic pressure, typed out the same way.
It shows value=82 unit=mmHg
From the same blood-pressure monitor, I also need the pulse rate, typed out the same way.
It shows value=83 unit=bpm
